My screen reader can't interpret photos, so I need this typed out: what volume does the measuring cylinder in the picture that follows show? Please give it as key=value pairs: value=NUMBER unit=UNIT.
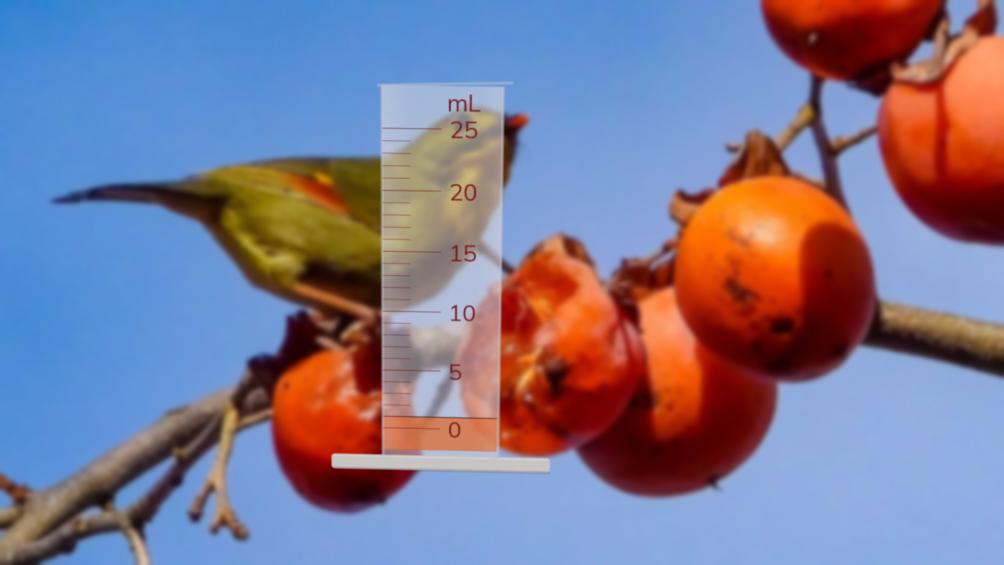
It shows value=1 unit=mL
